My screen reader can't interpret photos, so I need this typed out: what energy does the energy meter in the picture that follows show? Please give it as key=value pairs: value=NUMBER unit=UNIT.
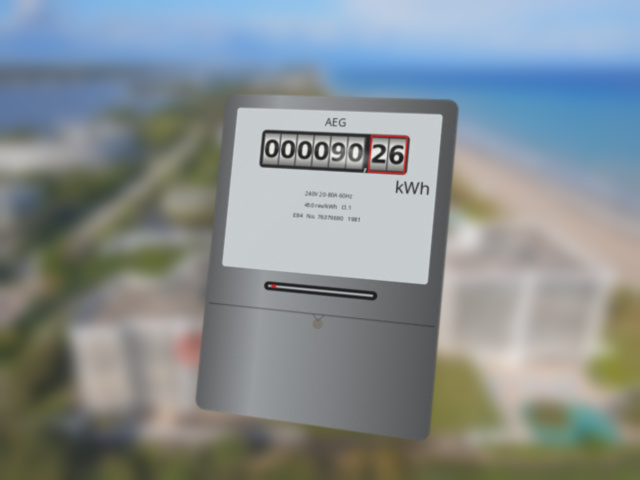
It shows value=90.26 unit=kWh
